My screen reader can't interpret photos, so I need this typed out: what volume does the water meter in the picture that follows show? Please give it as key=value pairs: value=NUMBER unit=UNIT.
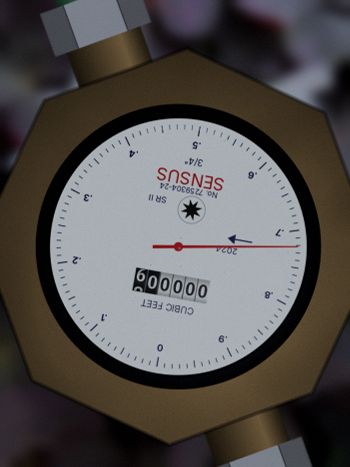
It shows value=8.72 unit=ft³
